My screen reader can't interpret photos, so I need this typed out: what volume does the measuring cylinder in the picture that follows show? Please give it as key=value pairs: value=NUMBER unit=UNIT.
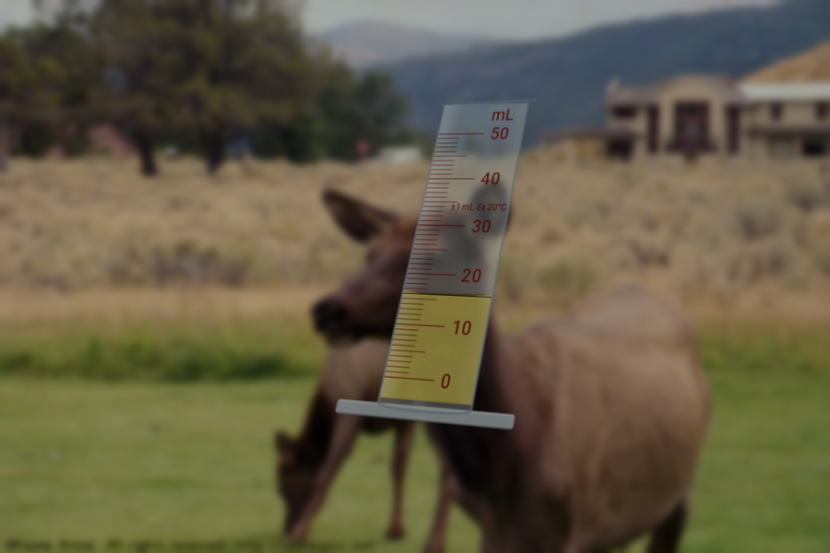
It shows value=16 unit=mL
